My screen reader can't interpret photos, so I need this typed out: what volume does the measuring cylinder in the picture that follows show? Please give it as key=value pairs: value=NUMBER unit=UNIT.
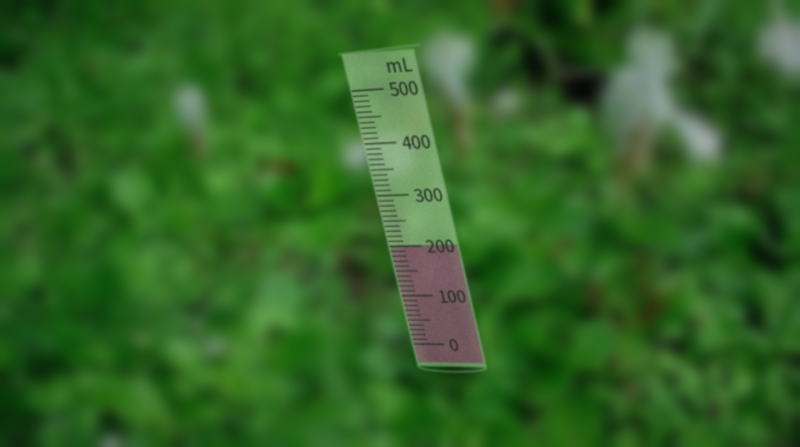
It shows value=200 unit=mL
